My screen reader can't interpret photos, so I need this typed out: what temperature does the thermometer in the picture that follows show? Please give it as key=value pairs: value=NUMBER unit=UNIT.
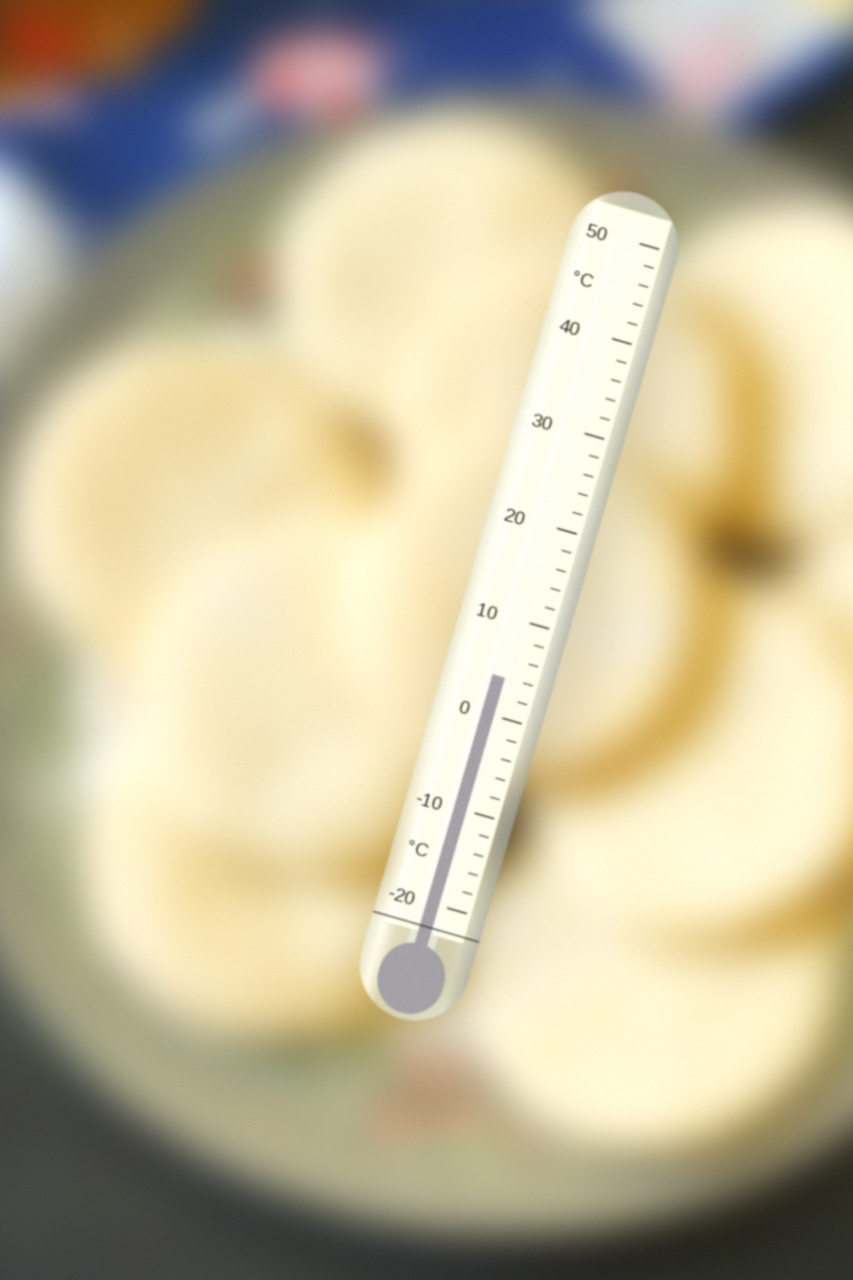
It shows value=4 unit=°C
